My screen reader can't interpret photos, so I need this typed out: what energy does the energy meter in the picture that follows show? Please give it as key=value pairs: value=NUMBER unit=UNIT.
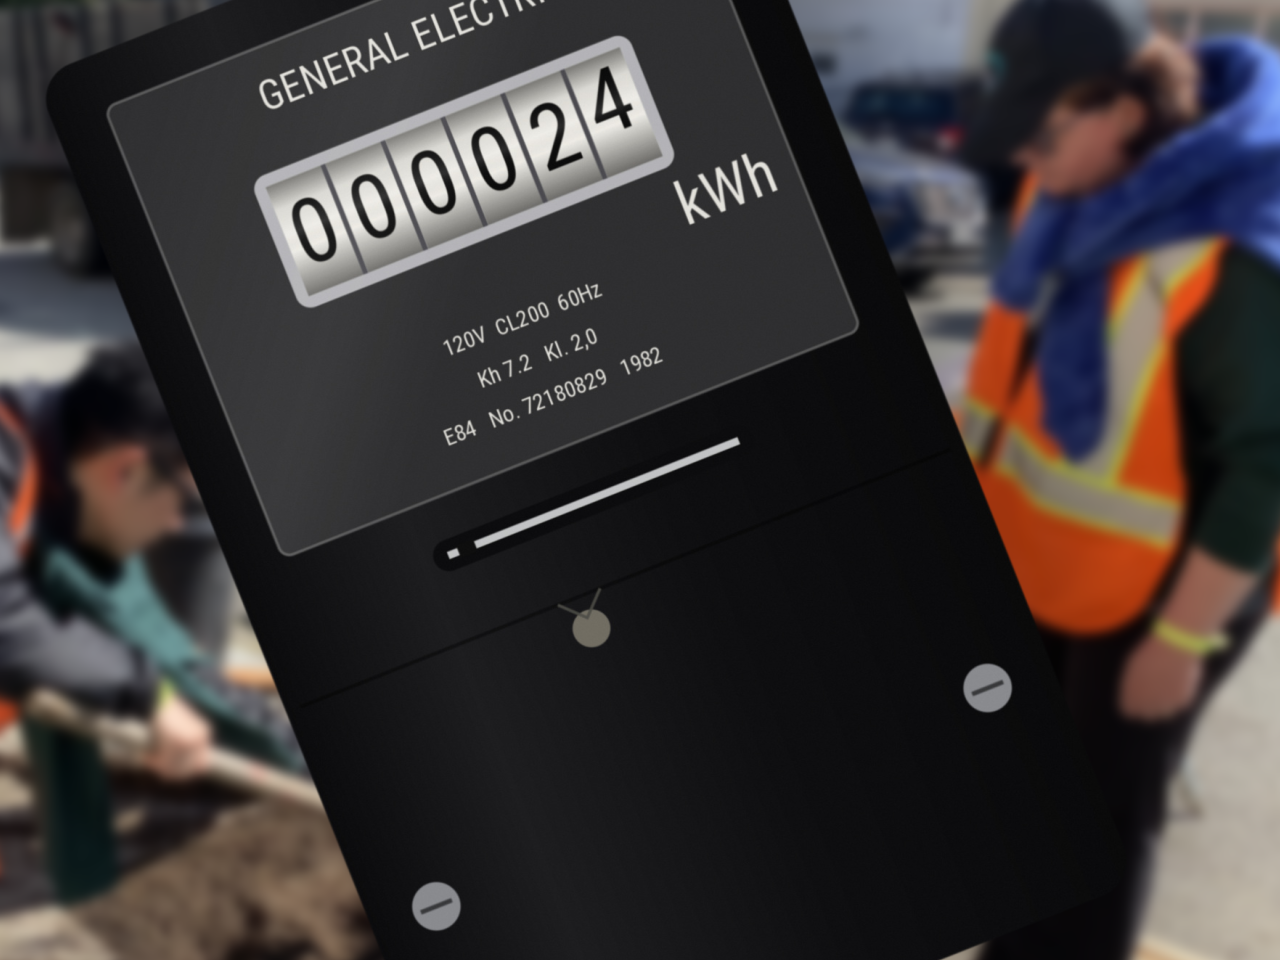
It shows value=24 unit=kWh
